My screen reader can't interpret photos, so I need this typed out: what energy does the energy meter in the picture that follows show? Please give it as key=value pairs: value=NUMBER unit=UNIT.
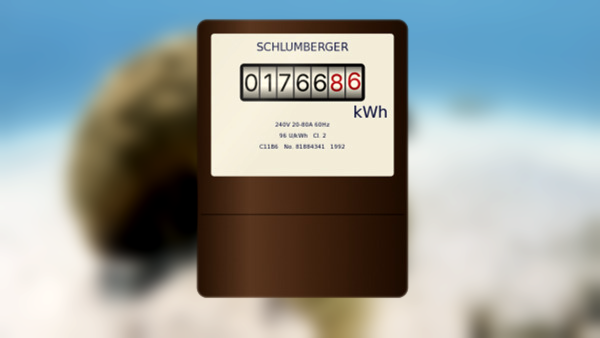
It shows value=1766.86 unit=kWh
